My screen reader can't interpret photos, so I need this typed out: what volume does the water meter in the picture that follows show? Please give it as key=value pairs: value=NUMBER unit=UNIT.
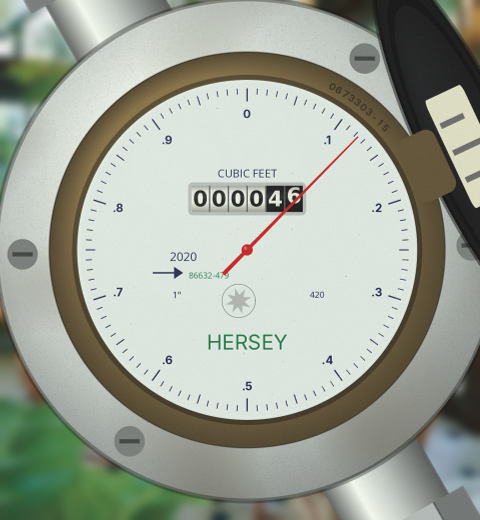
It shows value=46.12 unit=ft³
